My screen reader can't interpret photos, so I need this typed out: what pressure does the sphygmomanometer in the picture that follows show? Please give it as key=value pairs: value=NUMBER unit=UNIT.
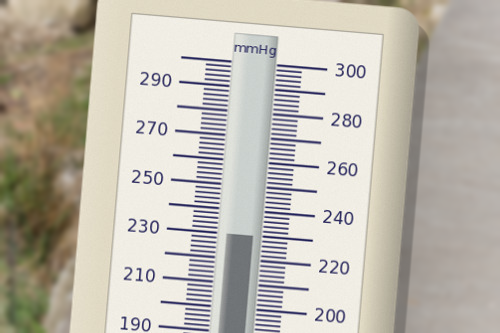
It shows value=230 unit=mmHg
